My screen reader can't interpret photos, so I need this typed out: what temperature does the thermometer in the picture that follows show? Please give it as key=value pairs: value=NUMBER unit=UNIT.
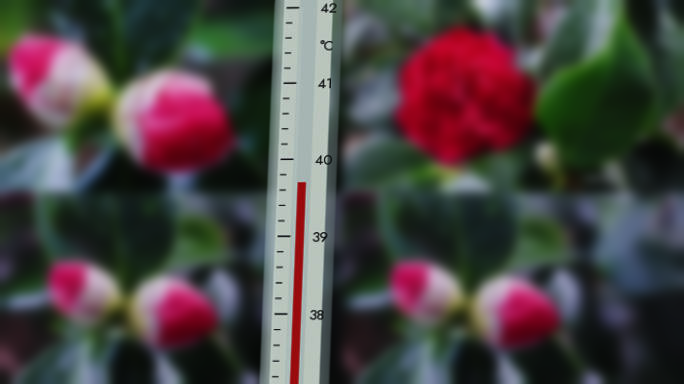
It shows value=39.7 unit=°C
